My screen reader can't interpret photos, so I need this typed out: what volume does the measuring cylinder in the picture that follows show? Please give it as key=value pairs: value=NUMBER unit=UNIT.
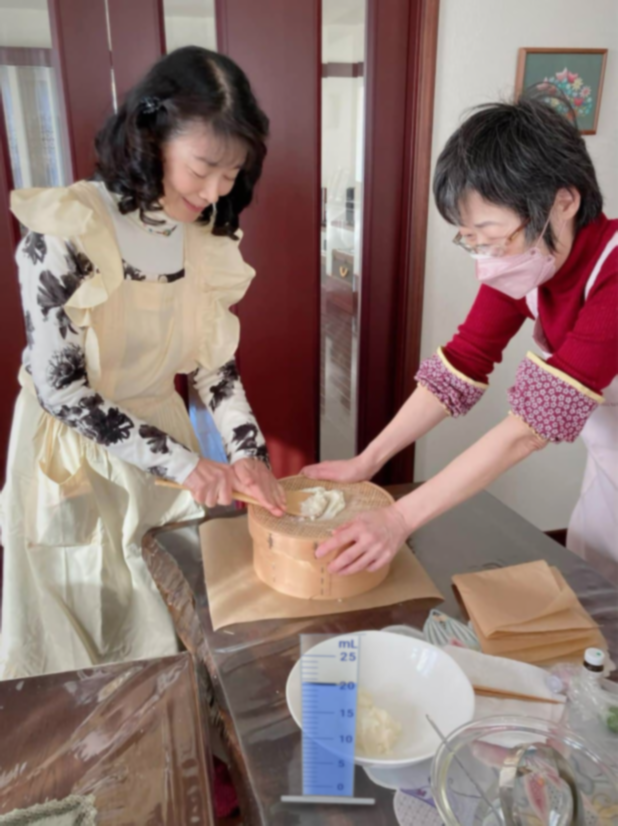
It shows value=20 unit=mL
